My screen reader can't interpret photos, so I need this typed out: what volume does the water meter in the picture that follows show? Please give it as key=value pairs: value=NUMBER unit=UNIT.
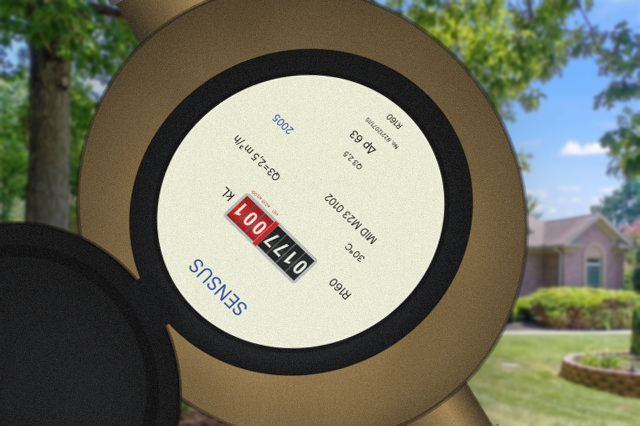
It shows value=177.001 unit=kL
